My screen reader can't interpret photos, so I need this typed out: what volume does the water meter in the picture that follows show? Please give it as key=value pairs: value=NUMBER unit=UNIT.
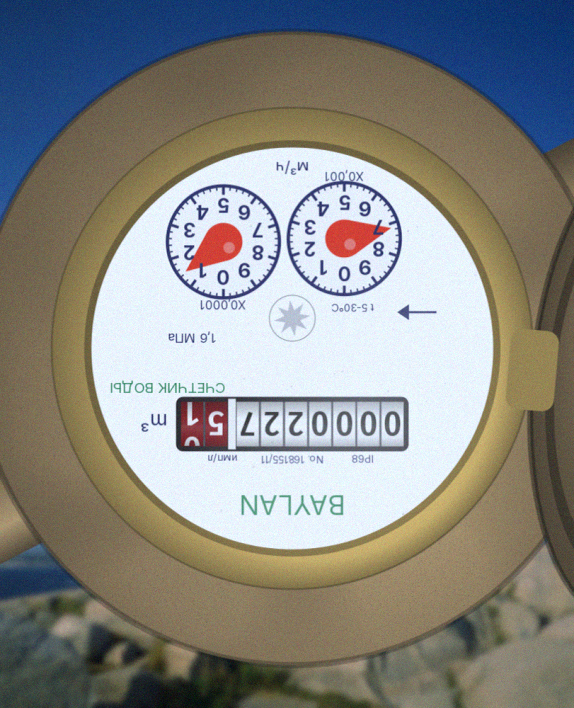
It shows value=227.5071 unit=m³
